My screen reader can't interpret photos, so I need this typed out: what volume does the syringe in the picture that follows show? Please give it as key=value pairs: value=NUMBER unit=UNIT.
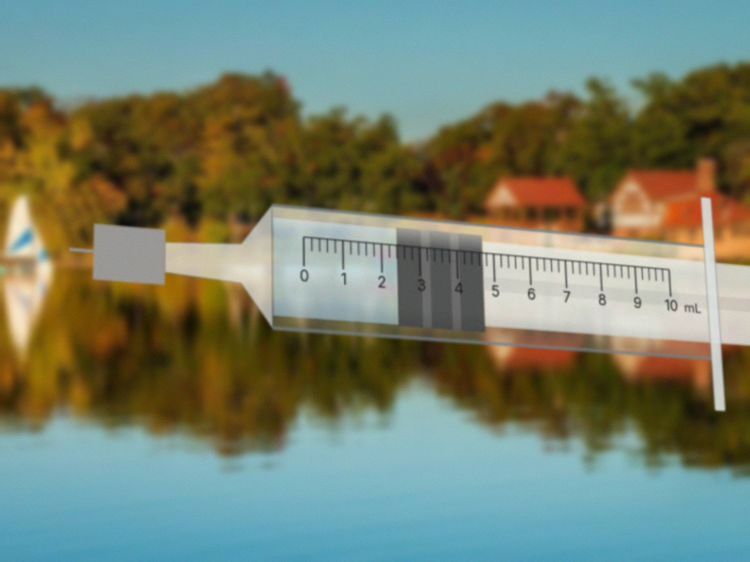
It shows value=2.4 unit=mL
